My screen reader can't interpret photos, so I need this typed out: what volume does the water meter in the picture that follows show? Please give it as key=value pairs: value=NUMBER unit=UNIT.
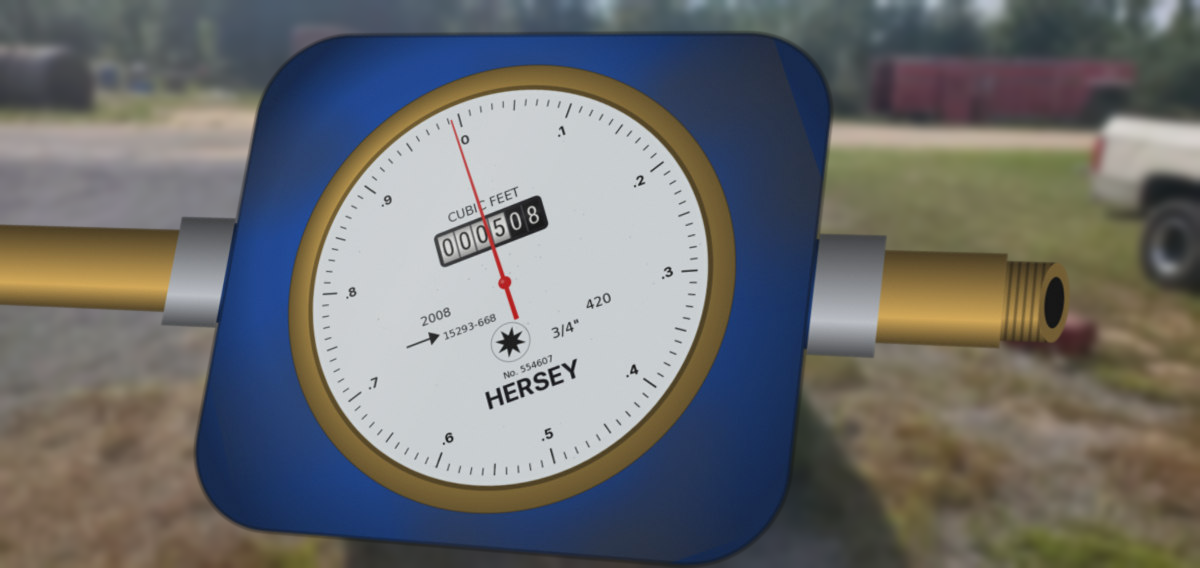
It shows value=507.99 unit=ft³
